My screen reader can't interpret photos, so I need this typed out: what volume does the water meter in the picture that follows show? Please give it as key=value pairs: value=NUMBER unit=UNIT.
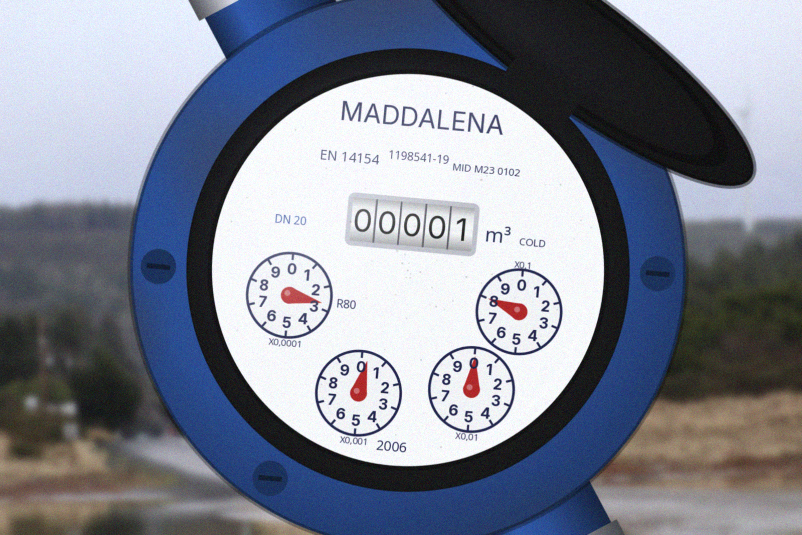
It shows value=1.8002 unit=m³
